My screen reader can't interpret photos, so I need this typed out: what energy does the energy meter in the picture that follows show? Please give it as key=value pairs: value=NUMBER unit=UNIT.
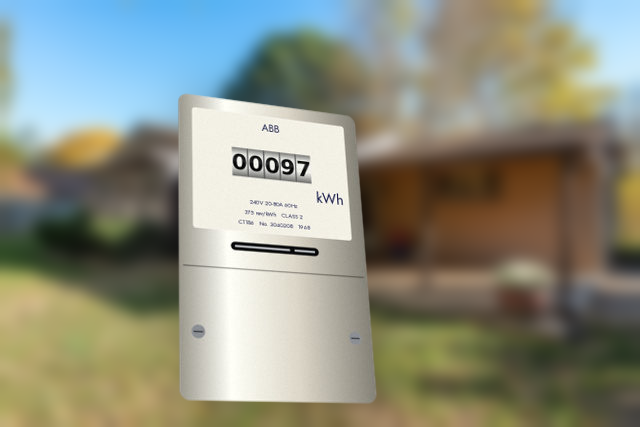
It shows value=97 unit=kWh
